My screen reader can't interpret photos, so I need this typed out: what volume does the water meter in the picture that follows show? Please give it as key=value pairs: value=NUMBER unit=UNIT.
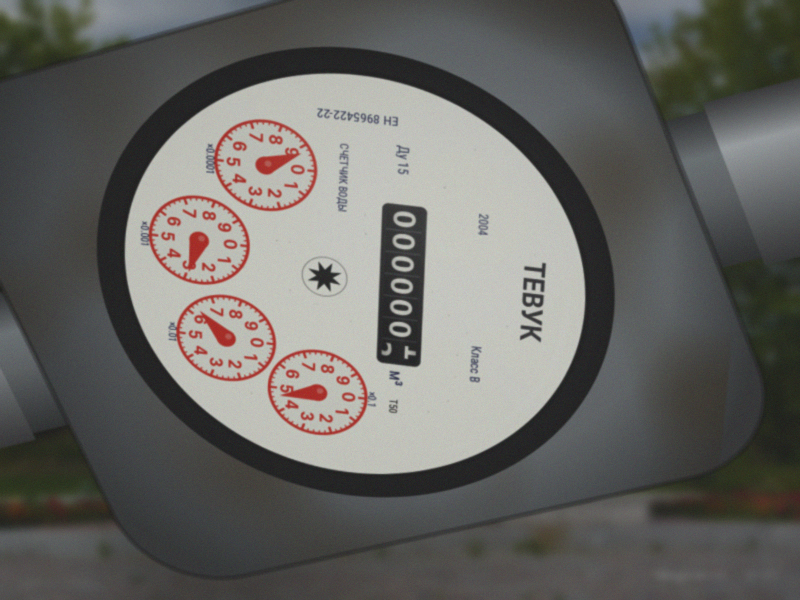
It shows value=1.4629 unit=m³
